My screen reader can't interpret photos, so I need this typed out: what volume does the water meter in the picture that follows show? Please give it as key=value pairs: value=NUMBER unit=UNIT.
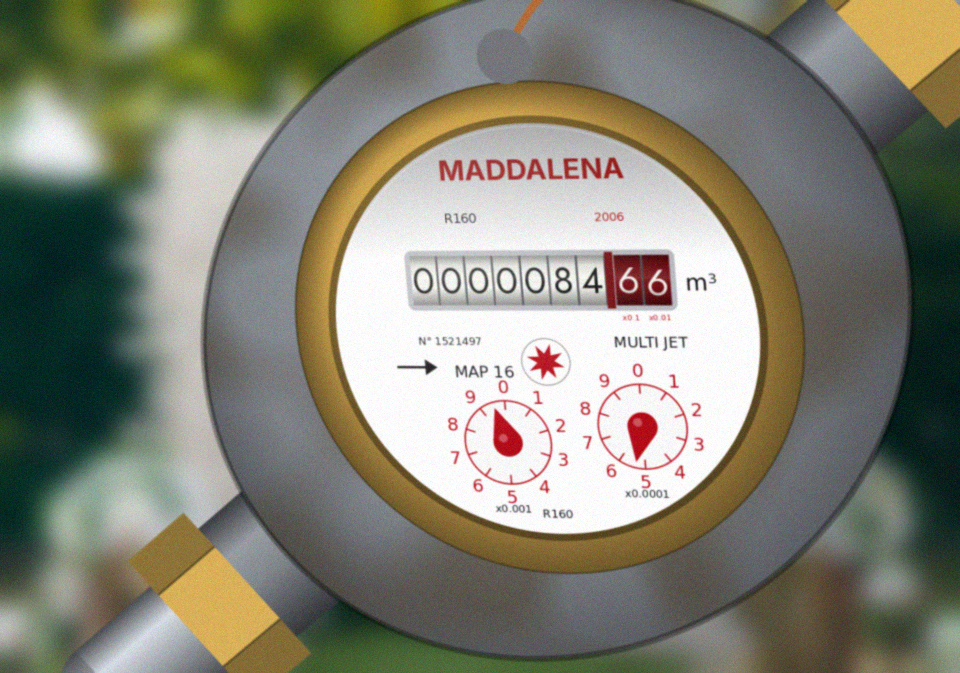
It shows value=84.6595 unit=m³
